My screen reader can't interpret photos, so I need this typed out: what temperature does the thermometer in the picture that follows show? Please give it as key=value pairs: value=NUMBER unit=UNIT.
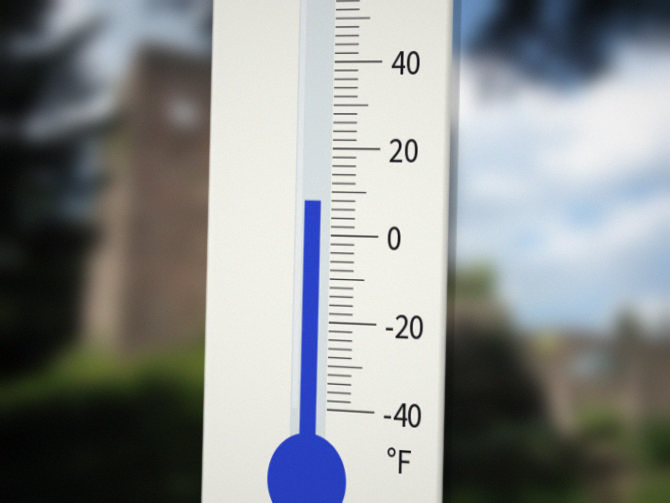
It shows value=8 unit=°F
